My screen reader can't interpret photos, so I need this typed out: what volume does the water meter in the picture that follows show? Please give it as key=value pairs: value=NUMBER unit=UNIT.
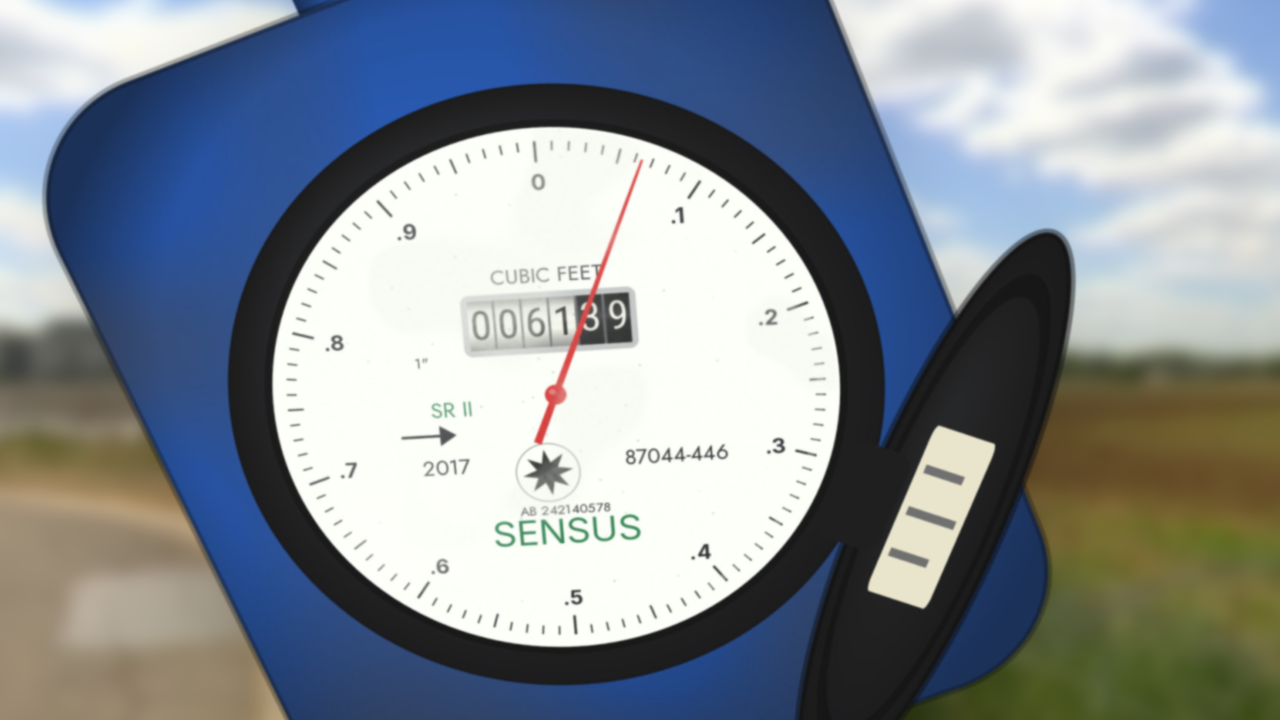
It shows value=6139.06 unit=ft³
